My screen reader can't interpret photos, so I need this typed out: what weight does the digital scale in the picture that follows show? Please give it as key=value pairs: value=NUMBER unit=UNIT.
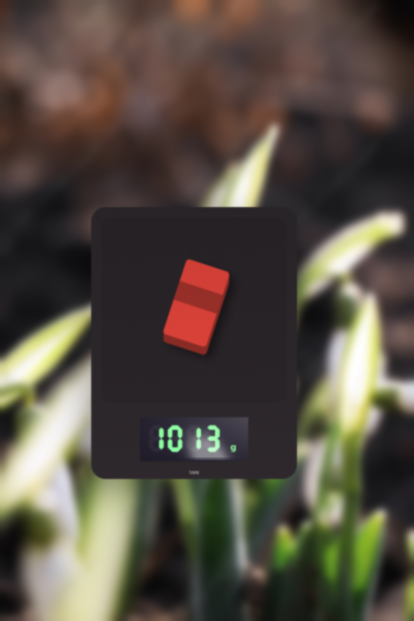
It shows value=1013 unit=g
